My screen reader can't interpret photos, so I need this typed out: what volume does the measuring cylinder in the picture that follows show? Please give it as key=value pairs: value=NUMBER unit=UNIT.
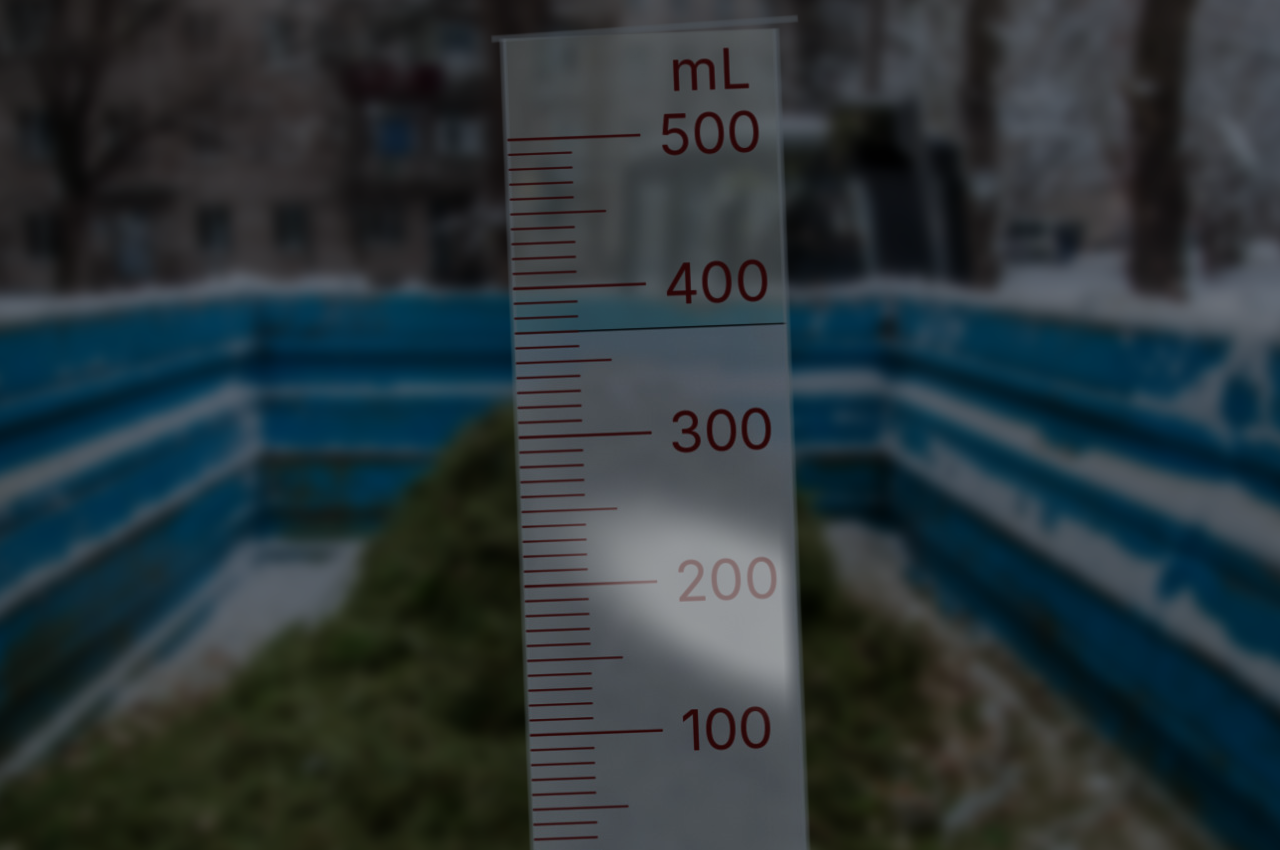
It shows value=370 unit=mL
